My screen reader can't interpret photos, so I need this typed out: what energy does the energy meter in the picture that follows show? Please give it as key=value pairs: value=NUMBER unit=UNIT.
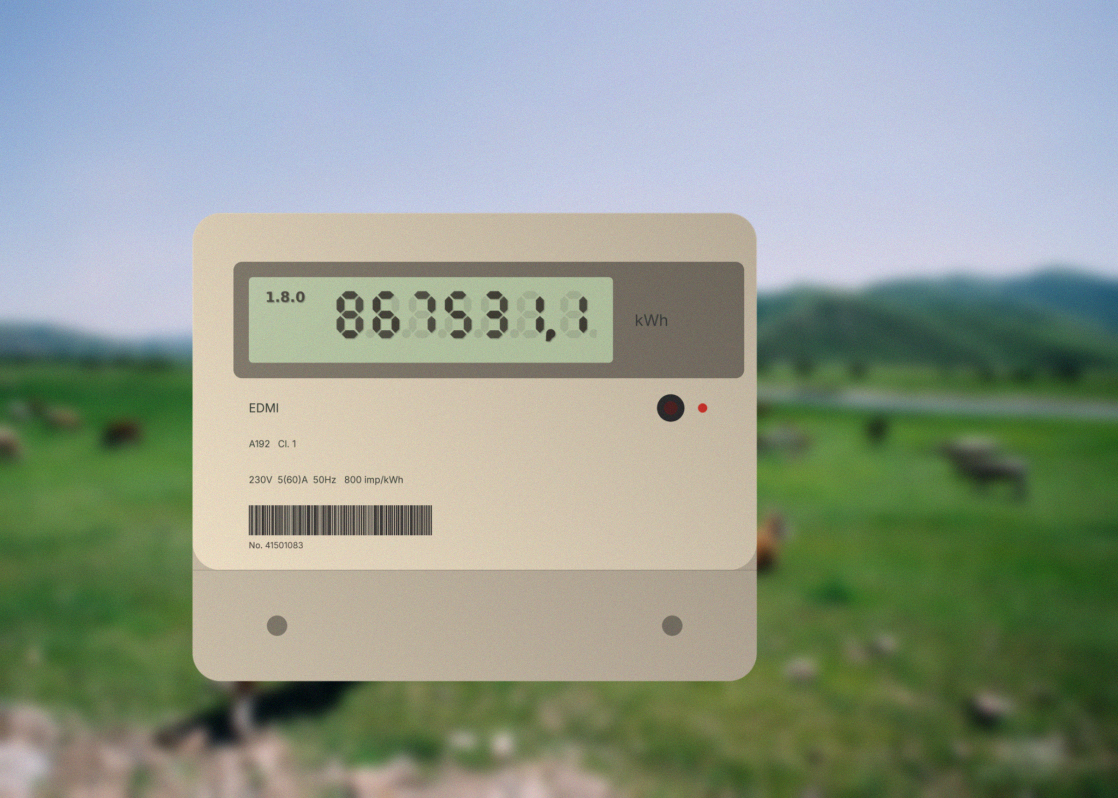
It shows value=867531.1 unit=kWh
